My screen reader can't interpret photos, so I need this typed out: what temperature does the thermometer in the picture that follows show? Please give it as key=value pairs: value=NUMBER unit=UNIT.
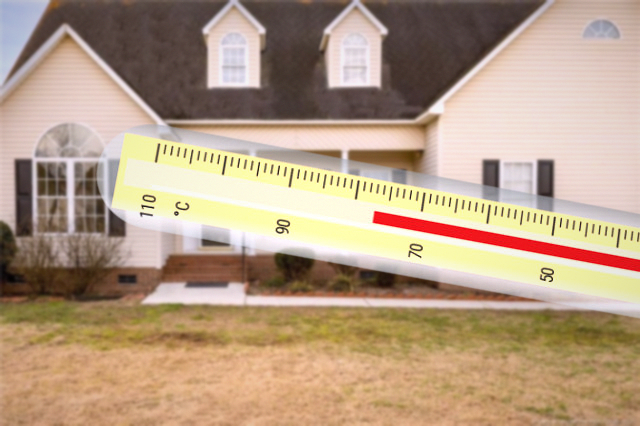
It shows value=77 unit=°C
